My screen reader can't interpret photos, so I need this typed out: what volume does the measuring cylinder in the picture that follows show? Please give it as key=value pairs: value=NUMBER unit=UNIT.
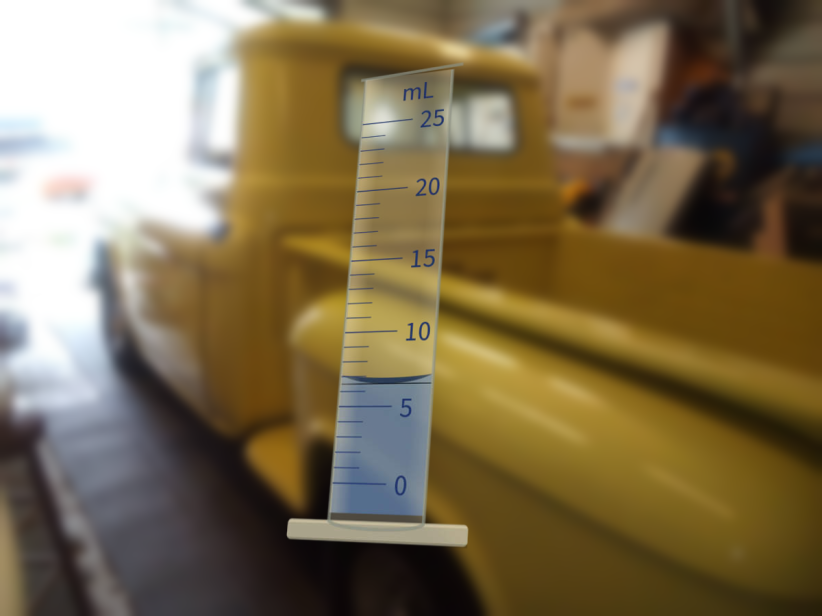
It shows value=6.5 unit=mL
